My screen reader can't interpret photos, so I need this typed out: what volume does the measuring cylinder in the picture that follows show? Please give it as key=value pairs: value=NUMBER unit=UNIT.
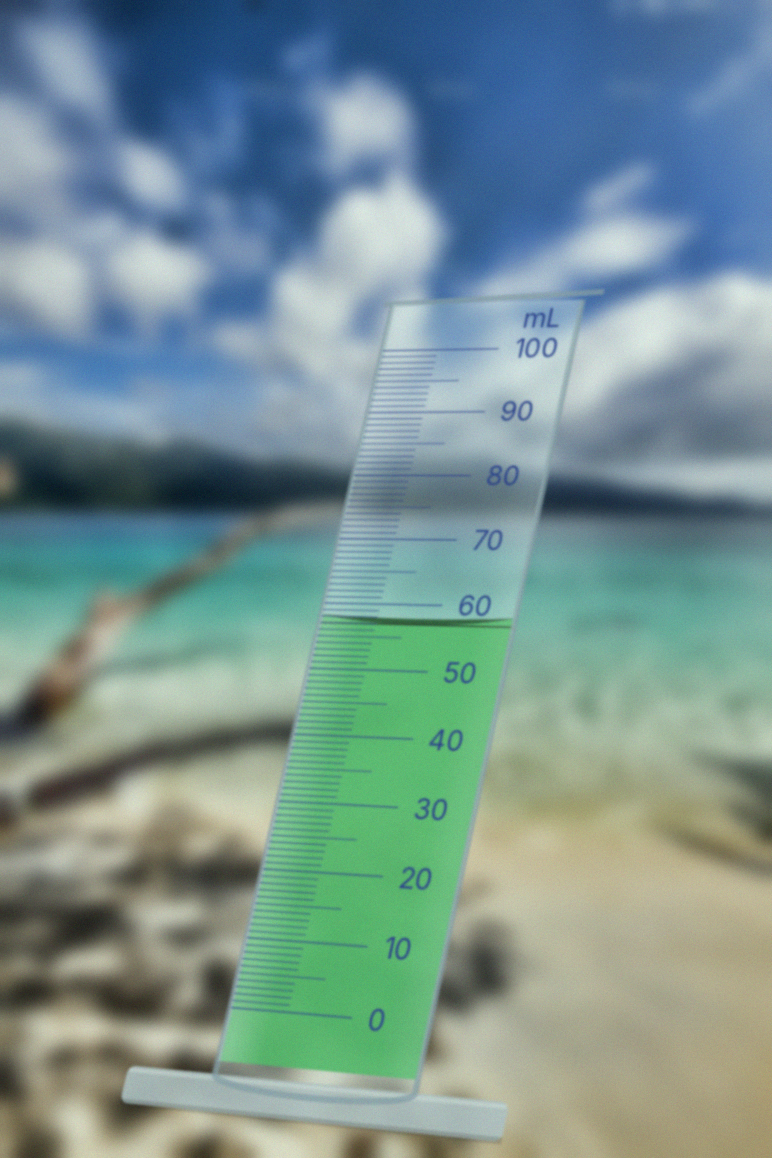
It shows value=57 unit=mL
